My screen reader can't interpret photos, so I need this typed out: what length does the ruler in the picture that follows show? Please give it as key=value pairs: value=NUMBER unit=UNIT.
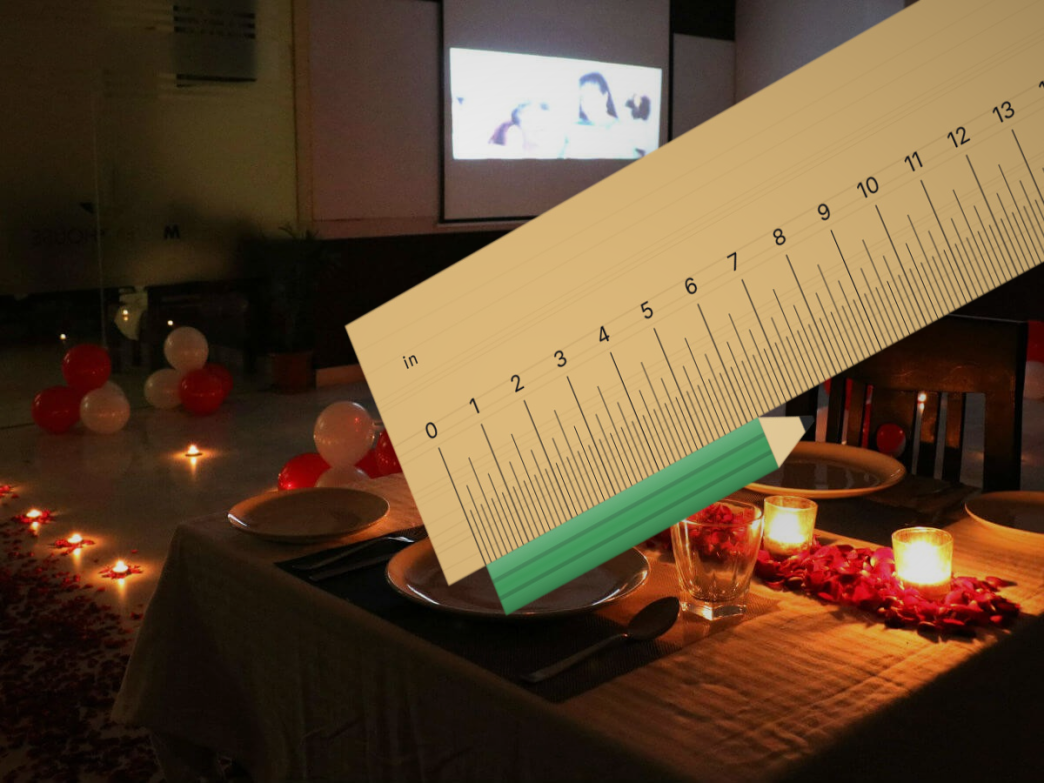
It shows value=7.25 unit=in
